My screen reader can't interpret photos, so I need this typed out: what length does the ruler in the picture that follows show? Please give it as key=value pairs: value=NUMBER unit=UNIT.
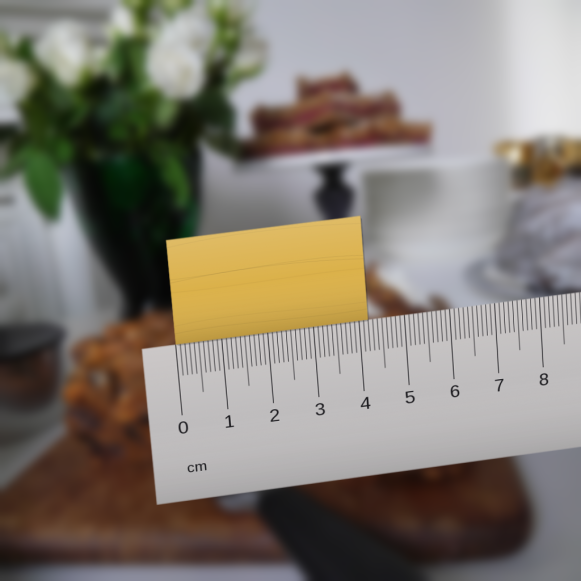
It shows value=4.2 unit=cm
